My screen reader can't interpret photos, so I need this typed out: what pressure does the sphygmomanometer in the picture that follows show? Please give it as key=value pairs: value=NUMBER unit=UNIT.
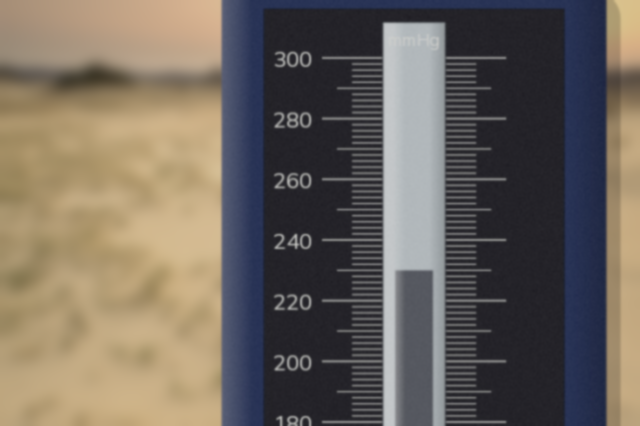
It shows value=230 unit=mmHg
